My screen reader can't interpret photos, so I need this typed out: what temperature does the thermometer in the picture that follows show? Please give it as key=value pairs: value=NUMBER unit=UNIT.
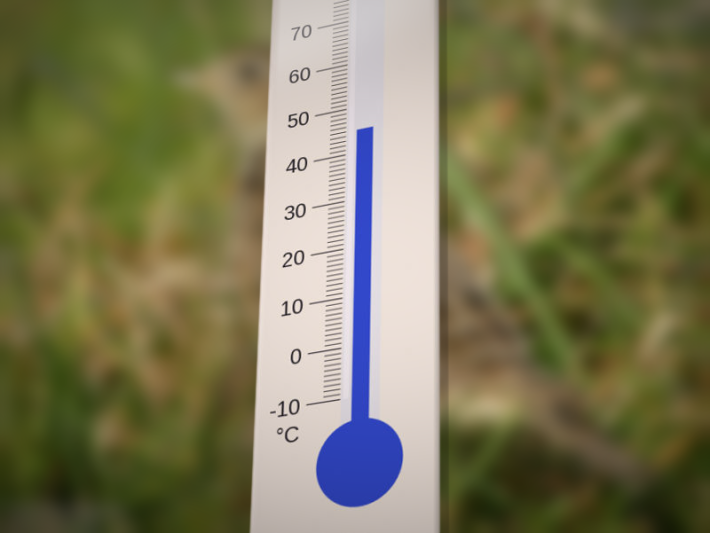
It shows value=45 unit=°C
